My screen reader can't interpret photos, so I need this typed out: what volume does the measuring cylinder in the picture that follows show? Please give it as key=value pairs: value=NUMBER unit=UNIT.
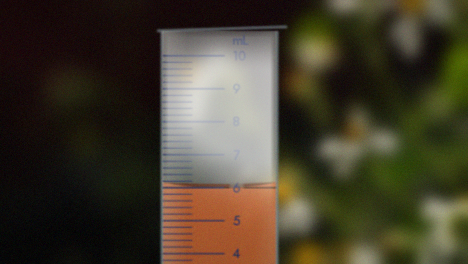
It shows value=6 unit=mL
